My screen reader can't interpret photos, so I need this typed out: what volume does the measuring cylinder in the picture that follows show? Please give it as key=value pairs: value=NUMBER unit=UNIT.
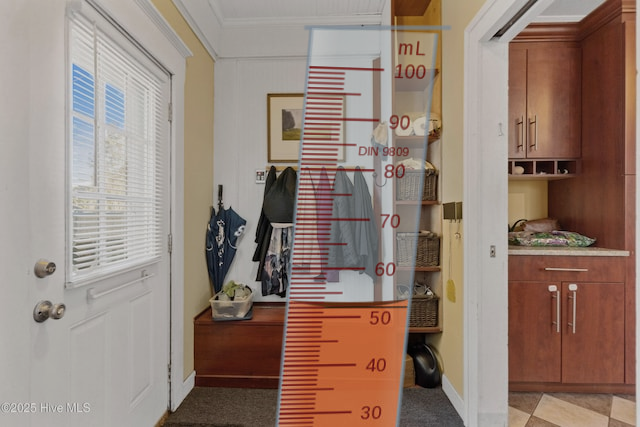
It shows value=52 unit=mL
